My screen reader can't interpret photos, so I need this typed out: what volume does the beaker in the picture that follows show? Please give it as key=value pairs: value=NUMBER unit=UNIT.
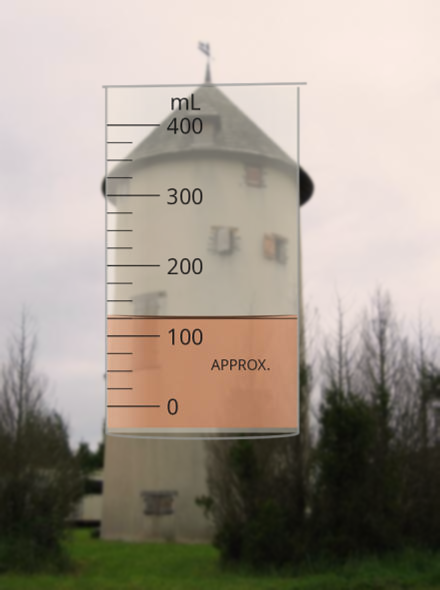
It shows value=125 unit=mL
